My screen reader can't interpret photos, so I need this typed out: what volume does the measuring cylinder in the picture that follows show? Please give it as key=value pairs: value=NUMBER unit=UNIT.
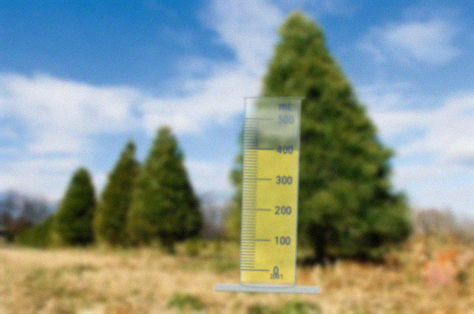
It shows value=400 unit=mL
